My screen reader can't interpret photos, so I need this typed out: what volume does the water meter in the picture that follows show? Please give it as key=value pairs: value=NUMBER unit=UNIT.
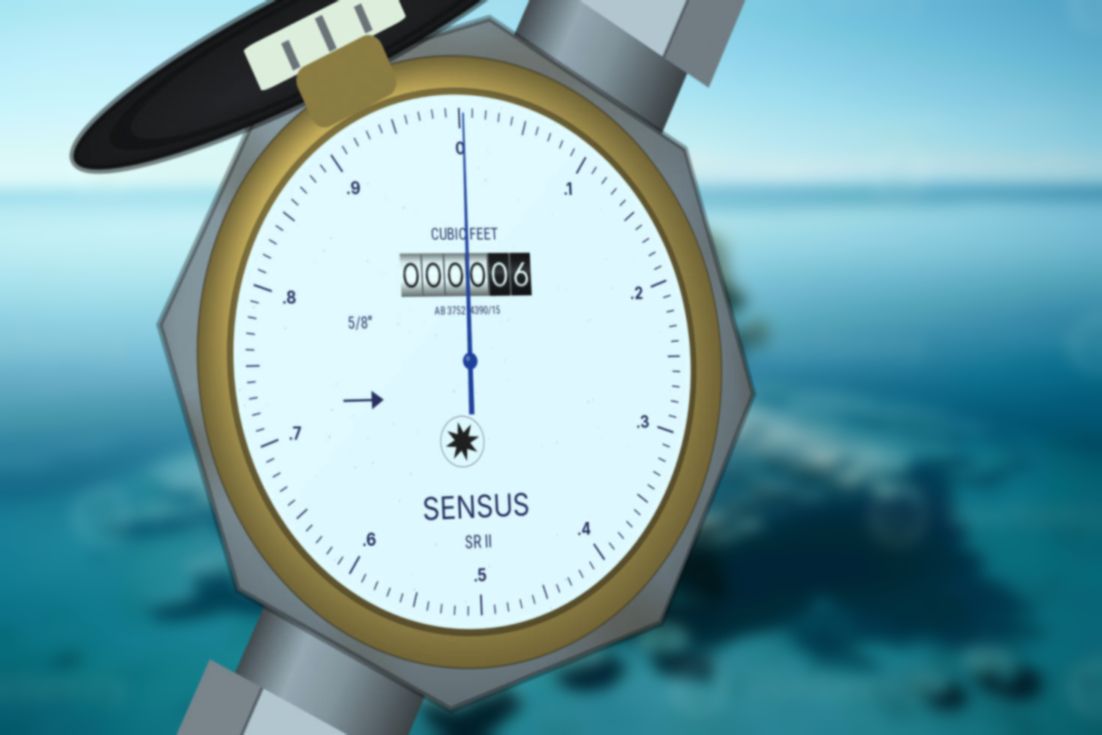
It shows value=6.00 unit=ft³
